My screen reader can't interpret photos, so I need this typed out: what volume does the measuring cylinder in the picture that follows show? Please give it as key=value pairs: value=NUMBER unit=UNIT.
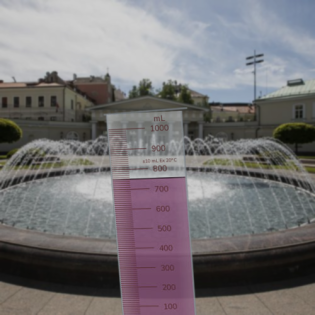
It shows value=750 unit=mL
